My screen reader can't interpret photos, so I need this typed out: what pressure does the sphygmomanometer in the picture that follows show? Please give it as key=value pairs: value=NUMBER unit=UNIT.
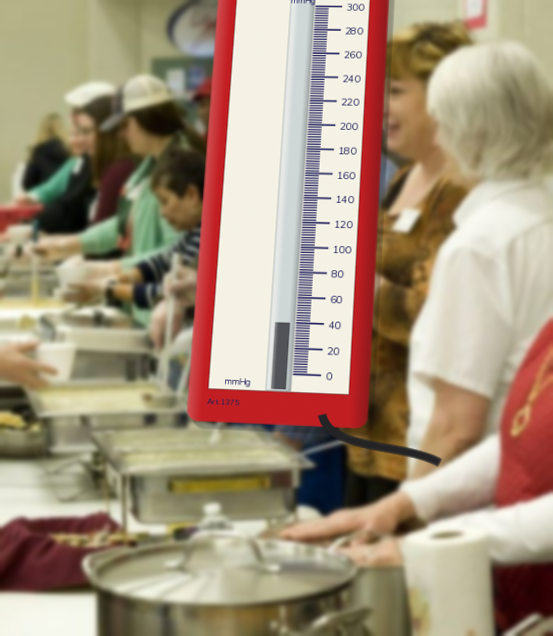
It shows value=40 unit=mmHg
